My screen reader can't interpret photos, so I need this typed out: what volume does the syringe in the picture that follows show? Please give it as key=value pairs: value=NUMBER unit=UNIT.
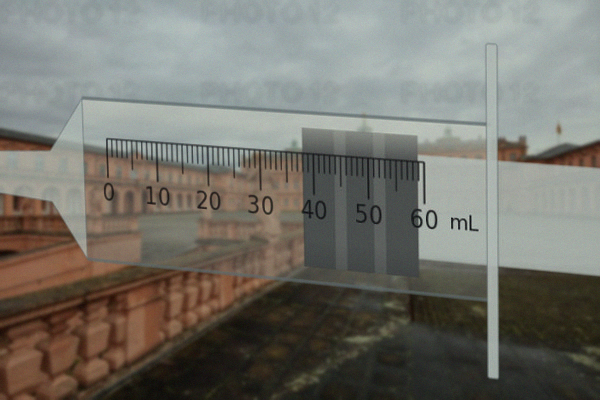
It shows value=38 unit=mL
